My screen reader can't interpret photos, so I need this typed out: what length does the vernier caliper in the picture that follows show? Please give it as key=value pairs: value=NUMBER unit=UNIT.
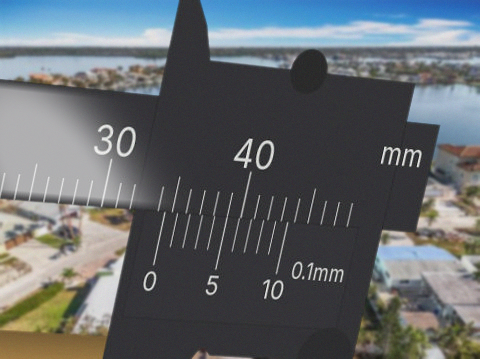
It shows value=34.5 unit=mm
